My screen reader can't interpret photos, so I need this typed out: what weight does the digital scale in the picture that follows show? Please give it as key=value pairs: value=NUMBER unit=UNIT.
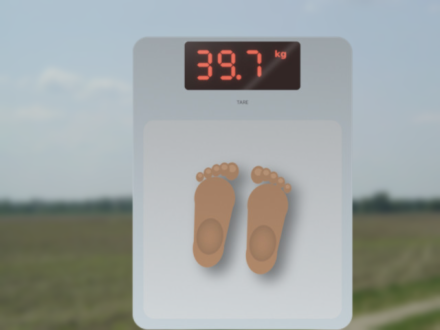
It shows value=39.7 unit=kg
